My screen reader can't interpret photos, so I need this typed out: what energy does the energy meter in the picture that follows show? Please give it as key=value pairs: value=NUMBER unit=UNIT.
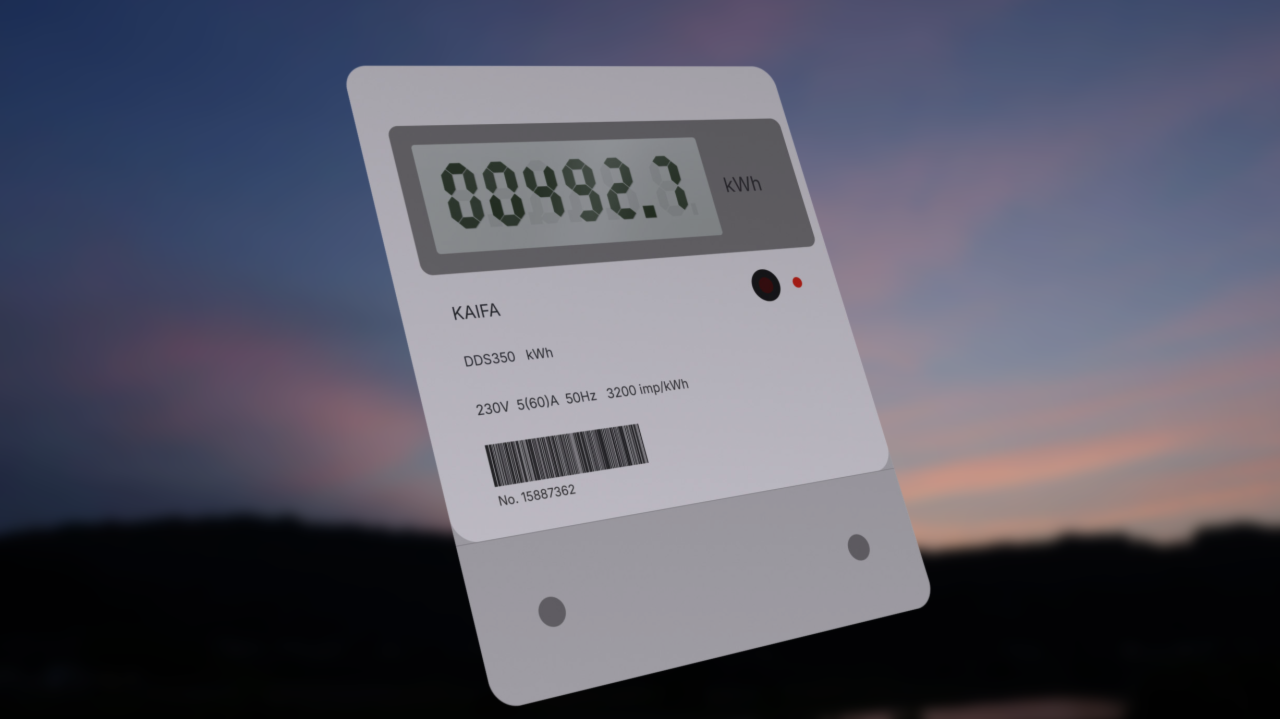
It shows value=492.7 unit=kWh
